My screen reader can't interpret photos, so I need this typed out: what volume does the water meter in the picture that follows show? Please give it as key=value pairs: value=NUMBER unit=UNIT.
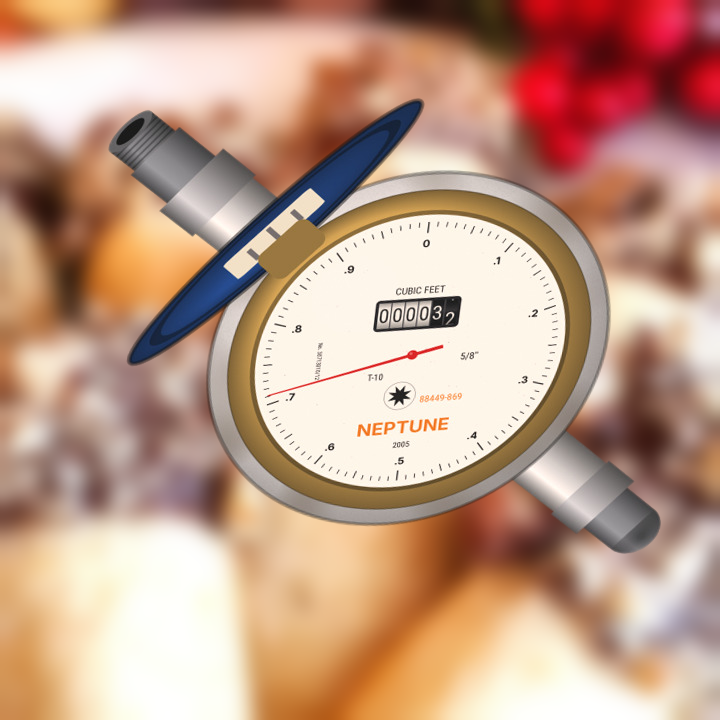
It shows value=31.71 unit=ft³
